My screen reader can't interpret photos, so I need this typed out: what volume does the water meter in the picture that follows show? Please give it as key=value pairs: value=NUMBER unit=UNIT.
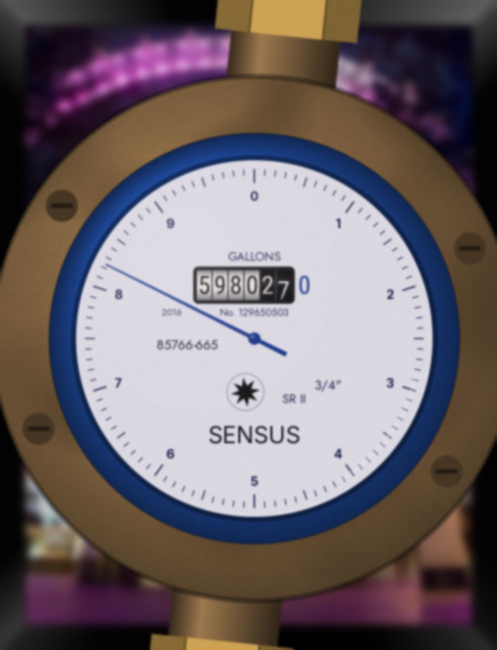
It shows value=5980268.2 unit=gal
